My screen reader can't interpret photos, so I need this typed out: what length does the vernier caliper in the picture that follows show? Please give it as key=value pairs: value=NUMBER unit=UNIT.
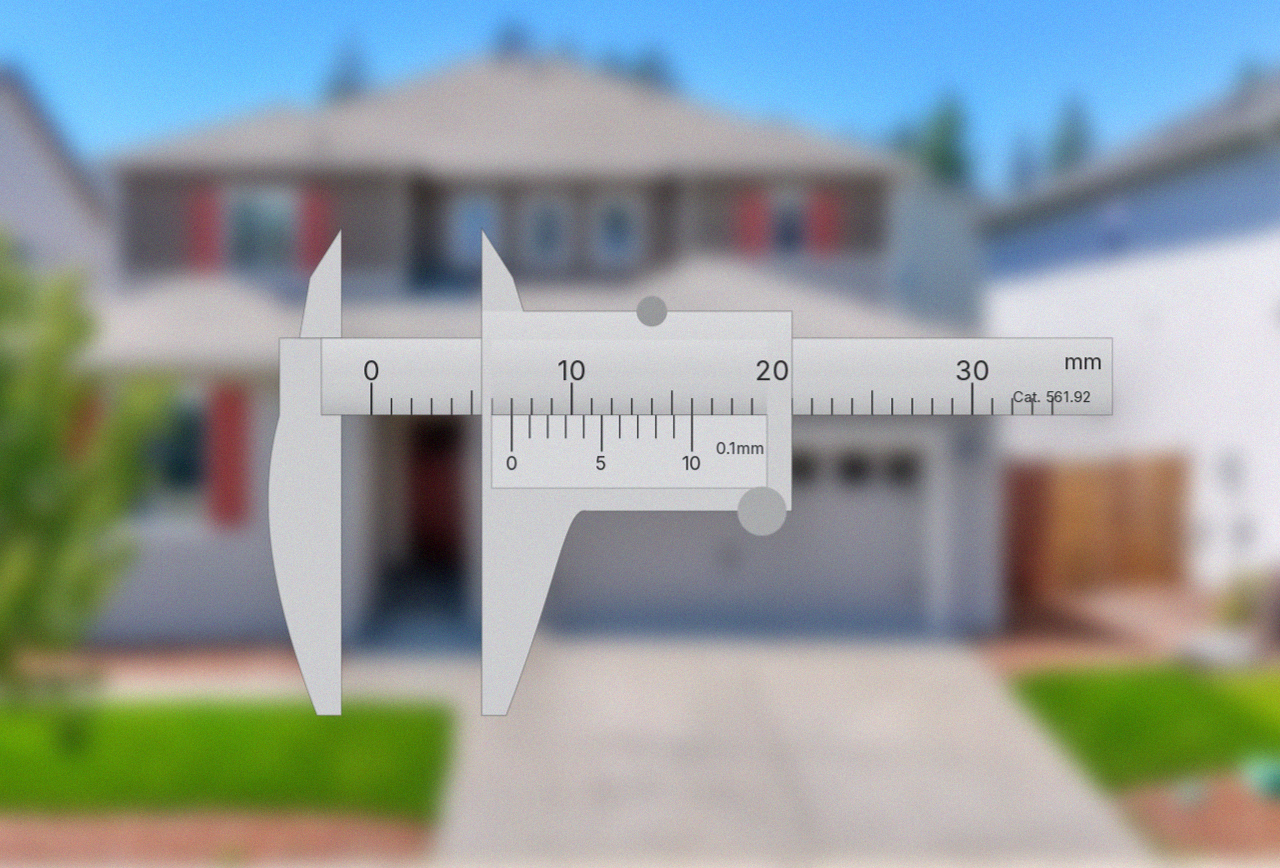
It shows value=7.0 unit=mm
